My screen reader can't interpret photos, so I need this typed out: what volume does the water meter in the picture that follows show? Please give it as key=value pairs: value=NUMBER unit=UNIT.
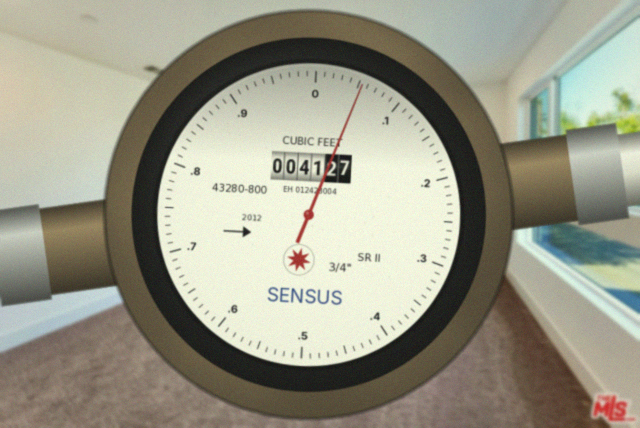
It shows value=4127.05 unit=ft³
